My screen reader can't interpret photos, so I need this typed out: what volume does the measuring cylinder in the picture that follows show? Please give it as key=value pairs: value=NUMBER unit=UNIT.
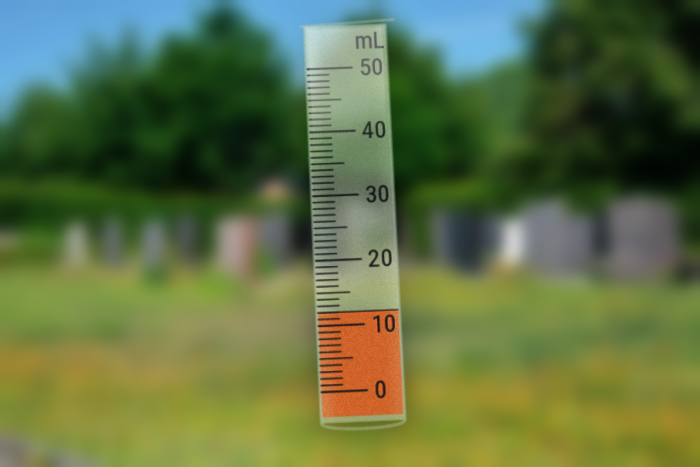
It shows value=12 unit=mL
